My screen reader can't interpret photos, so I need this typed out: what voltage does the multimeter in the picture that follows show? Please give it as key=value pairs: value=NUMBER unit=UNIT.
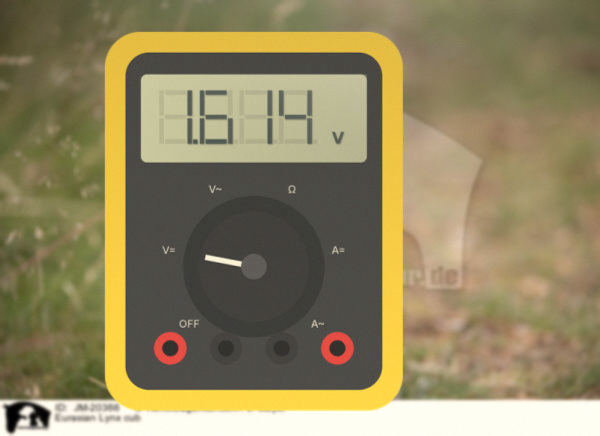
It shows value=1.614 unit=V
